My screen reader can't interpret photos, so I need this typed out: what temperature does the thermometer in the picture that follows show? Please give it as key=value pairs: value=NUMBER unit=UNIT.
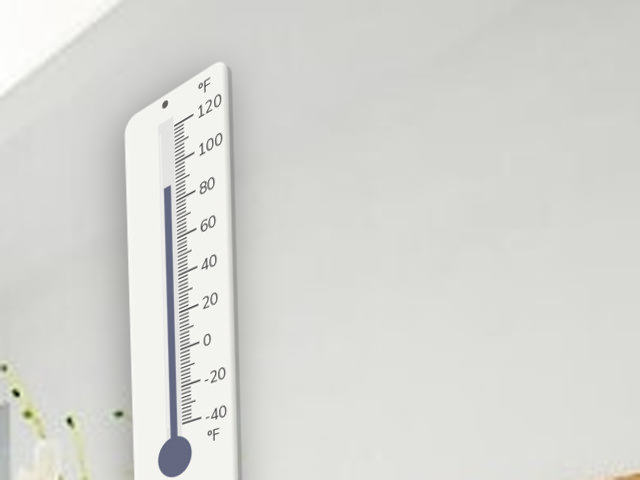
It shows value=90 unit=°F
